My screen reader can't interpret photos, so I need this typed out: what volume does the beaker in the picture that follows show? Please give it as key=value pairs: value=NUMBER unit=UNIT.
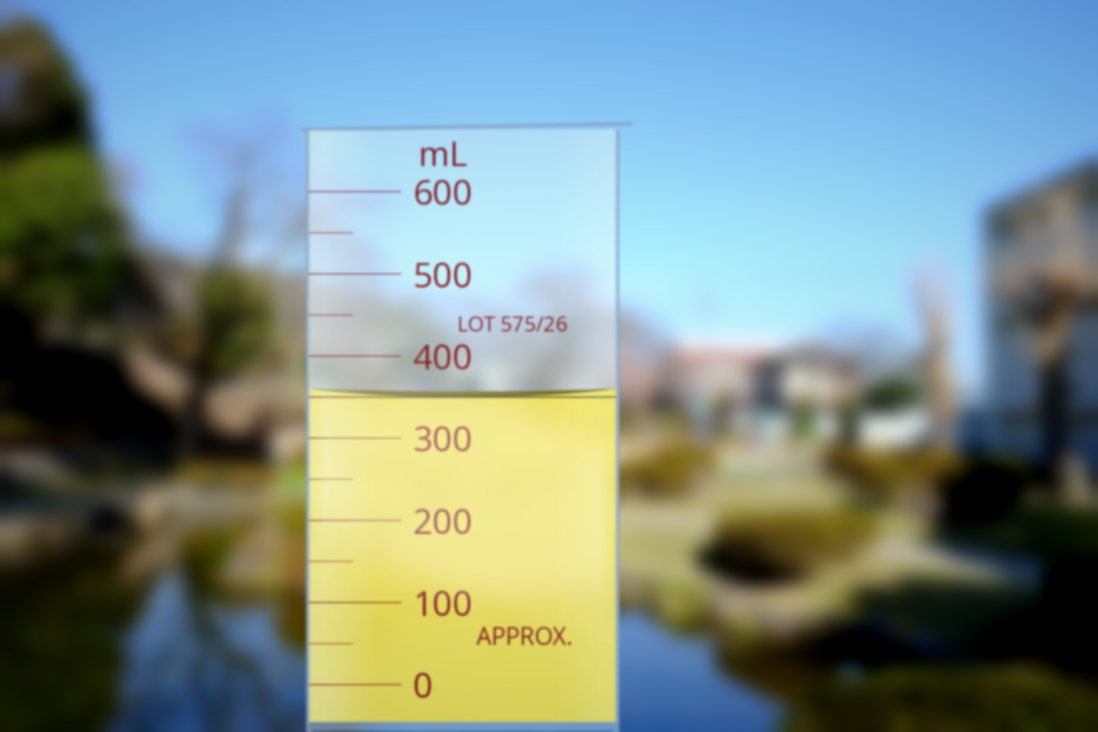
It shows value=350 unit=mL
